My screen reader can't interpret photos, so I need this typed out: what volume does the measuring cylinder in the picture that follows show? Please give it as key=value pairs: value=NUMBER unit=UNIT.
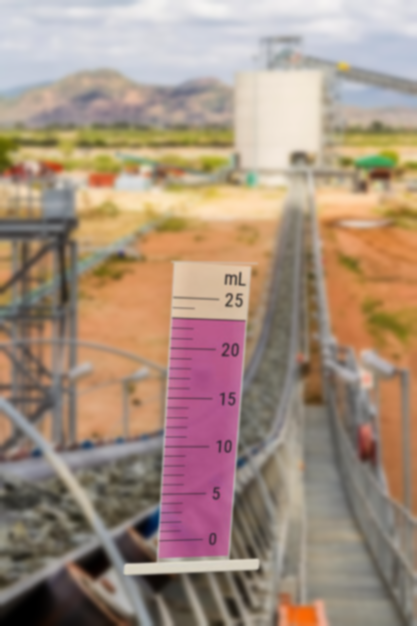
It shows value=23 unit=mL
